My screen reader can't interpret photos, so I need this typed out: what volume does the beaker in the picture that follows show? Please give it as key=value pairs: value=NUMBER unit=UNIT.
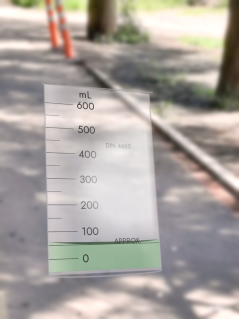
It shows value=50 unit=mL
